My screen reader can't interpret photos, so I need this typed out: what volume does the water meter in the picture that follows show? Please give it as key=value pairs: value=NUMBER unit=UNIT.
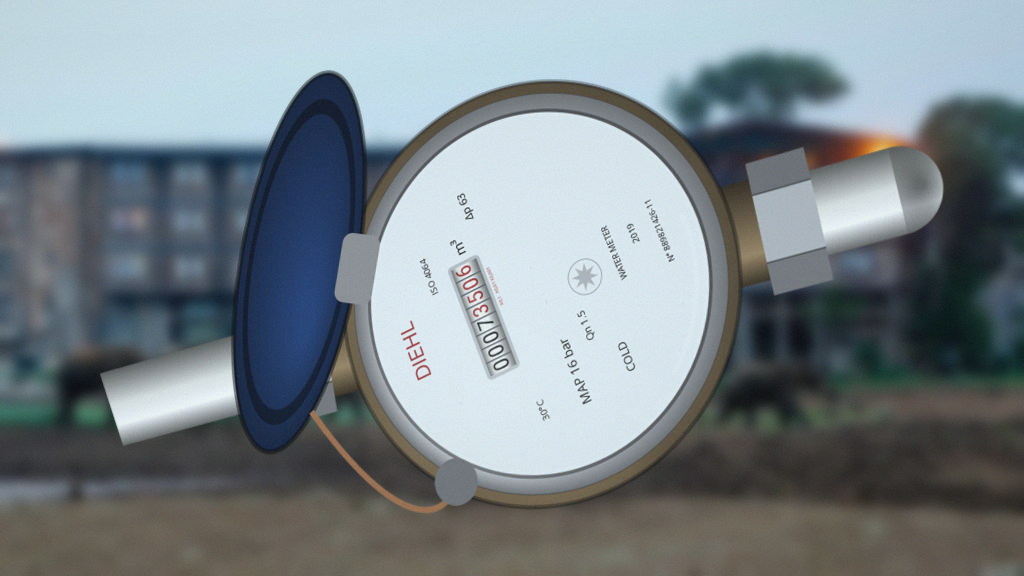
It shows value=7.3506 unit=m³
